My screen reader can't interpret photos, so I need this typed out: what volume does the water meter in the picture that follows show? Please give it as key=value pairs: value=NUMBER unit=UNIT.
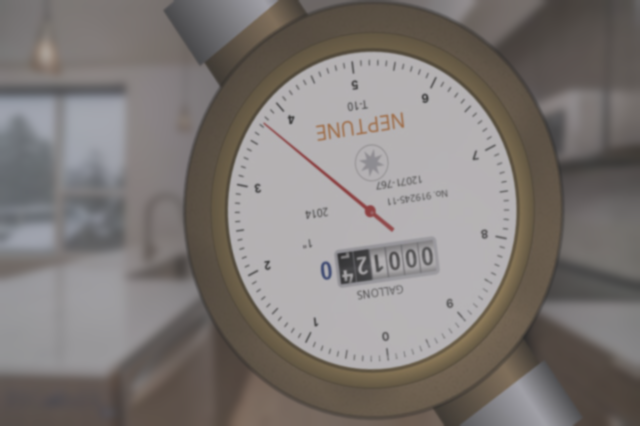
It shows value=1243.7 unit=gal
